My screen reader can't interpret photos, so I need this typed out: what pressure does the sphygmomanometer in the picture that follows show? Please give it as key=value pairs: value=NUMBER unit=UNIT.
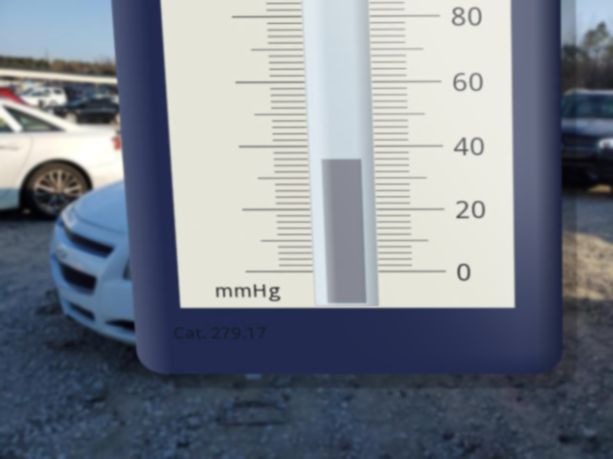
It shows value=36 unit=mmHg
